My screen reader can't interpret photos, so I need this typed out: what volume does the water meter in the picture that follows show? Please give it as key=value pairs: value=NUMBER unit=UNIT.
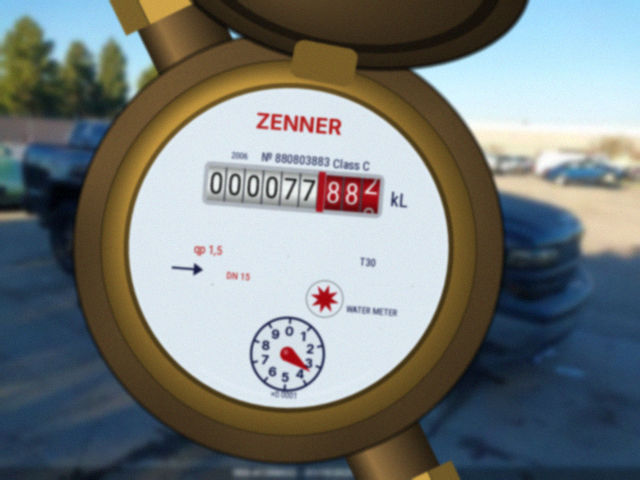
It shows value=77.8823 unit=kL
